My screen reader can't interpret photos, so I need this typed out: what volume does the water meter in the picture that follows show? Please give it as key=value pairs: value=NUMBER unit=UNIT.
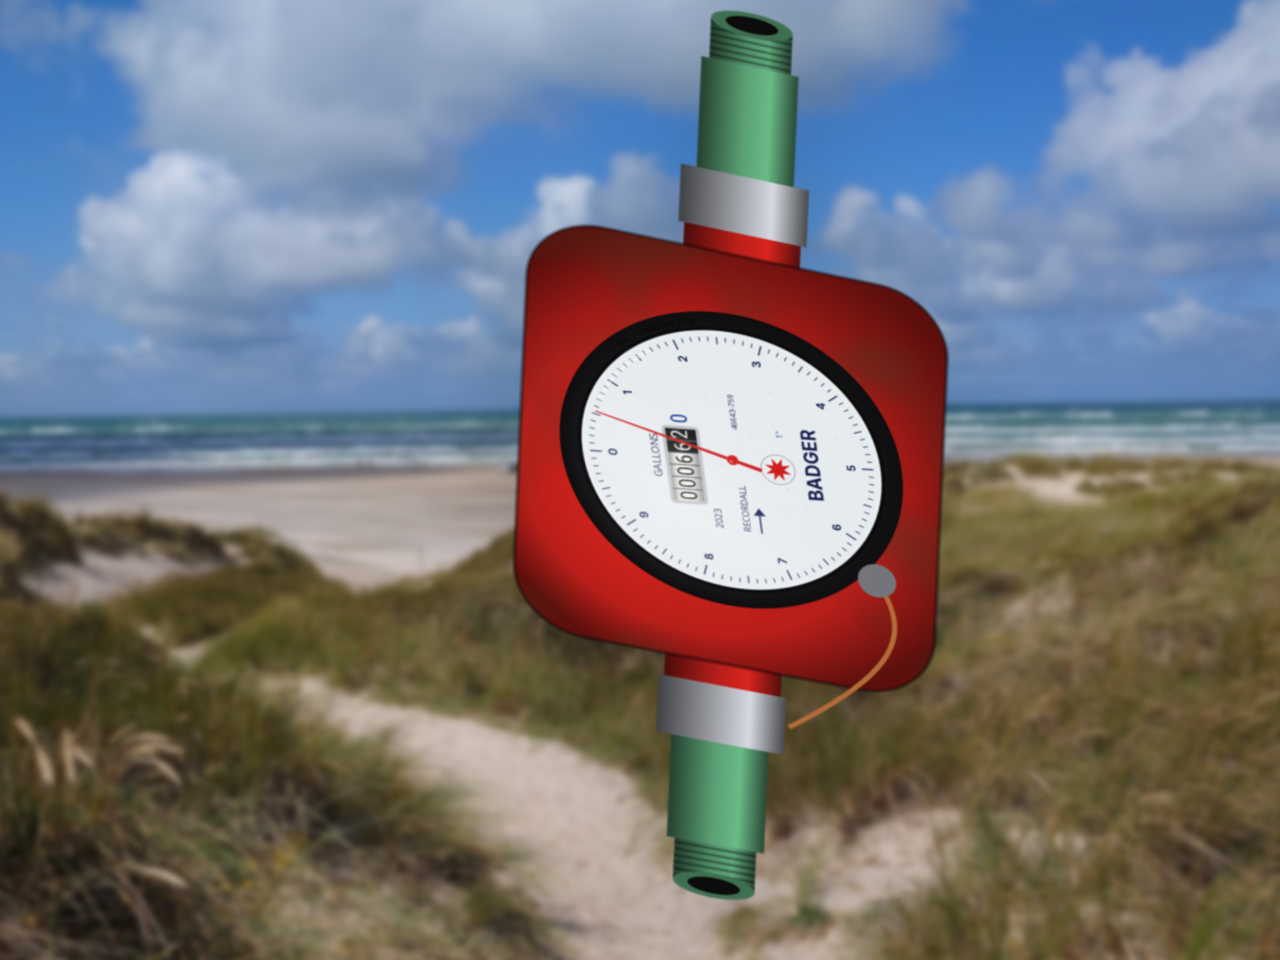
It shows value=6620.5 unit=gal
